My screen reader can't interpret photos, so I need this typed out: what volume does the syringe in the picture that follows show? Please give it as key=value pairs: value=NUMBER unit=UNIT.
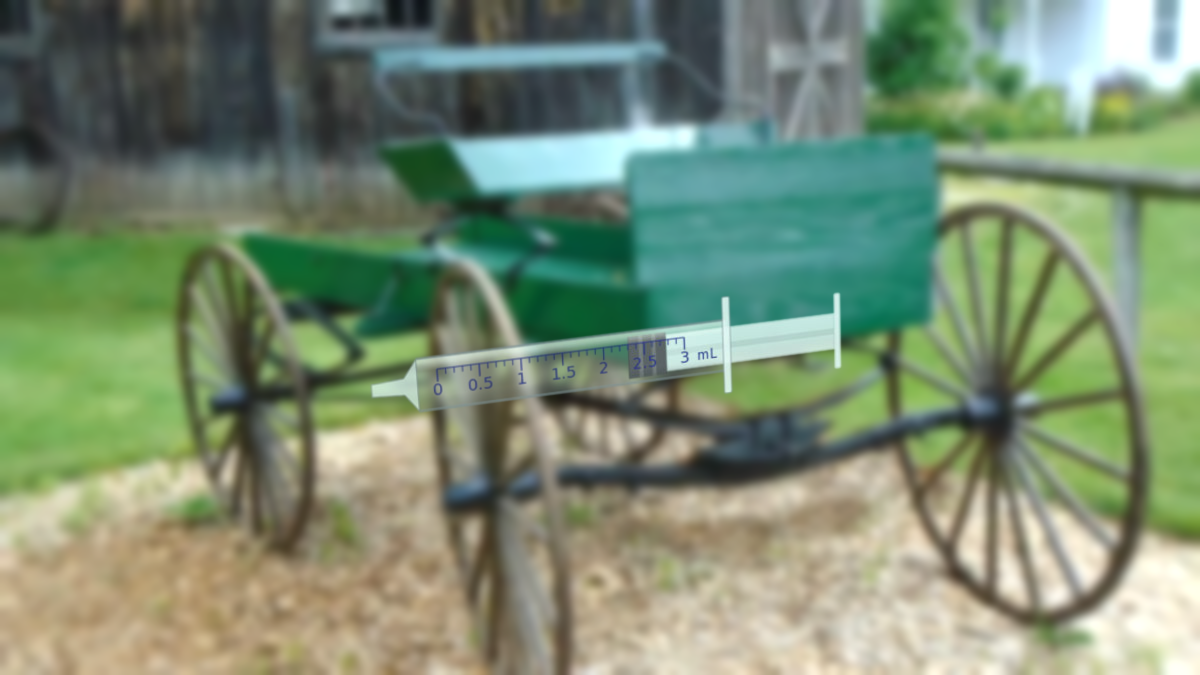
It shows value=2.3 unit=mL
